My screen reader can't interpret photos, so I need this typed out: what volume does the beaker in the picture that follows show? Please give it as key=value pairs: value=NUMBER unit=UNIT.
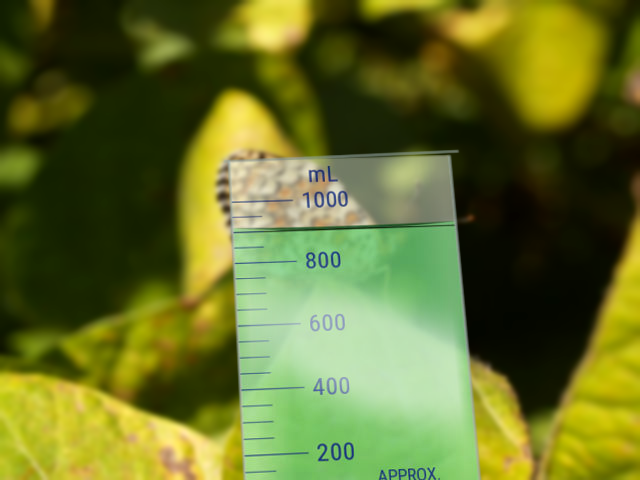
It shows value=900 unit=mL
